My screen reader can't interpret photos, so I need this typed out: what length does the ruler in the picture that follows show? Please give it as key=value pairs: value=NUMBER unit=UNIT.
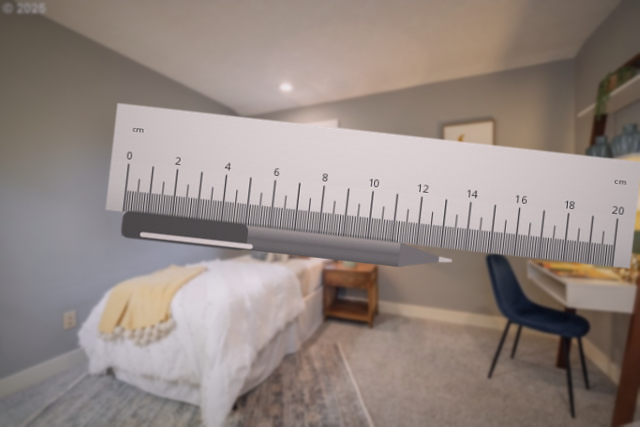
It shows value=13.5 unit=cm
